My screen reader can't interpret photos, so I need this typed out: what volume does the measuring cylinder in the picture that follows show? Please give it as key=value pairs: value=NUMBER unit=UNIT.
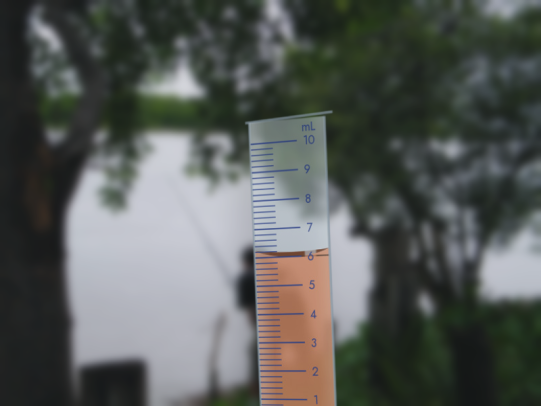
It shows value=6 unit=mL
